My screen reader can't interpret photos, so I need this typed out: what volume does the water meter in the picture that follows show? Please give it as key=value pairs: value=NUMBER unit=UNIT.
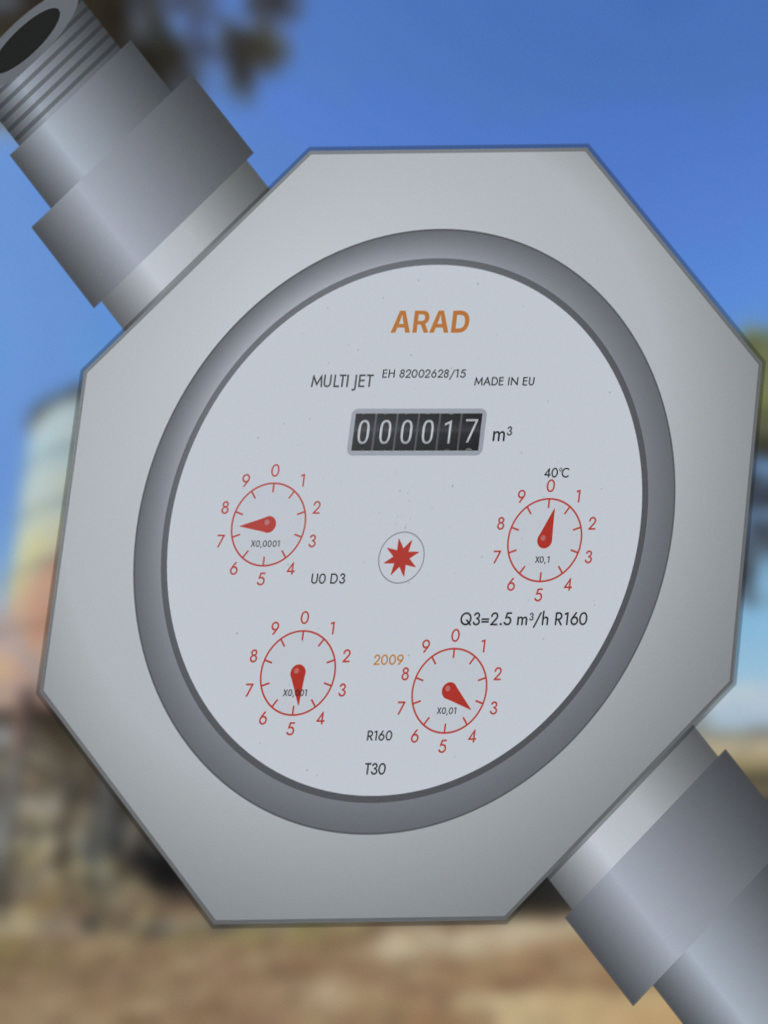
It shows value=17.0347 unit=m³
